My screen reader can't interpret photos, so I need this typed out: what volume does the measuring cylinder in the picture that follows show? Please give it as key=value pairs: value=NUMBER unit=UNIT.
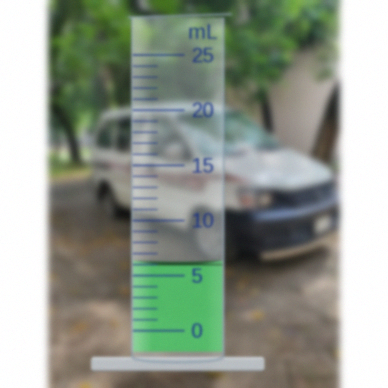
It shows value=6 unit=mL
